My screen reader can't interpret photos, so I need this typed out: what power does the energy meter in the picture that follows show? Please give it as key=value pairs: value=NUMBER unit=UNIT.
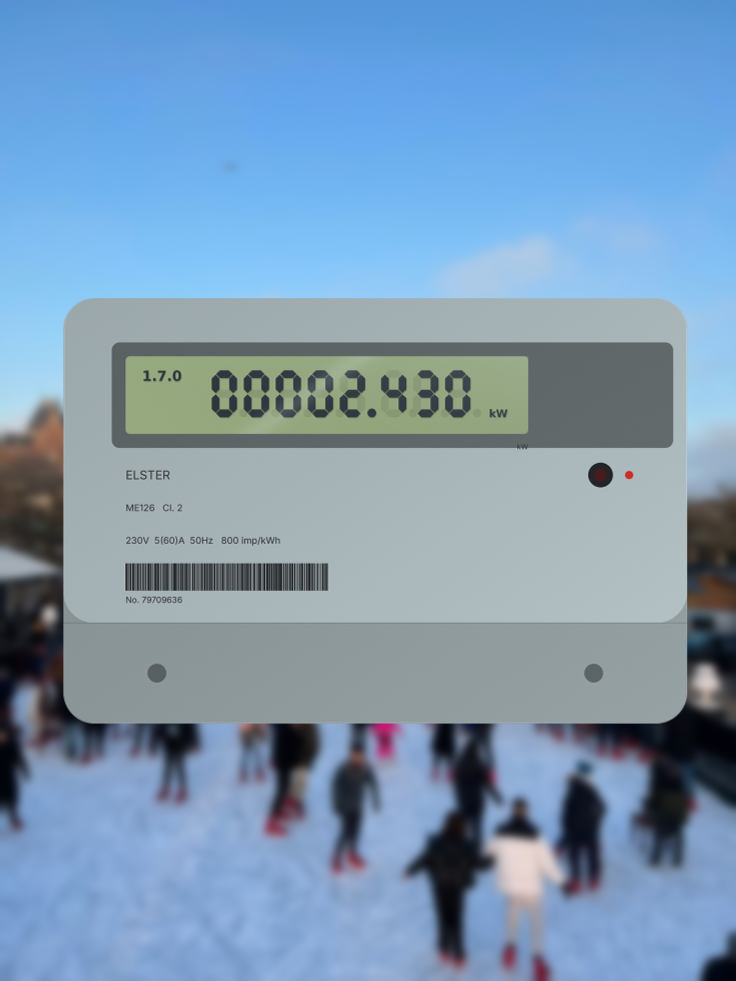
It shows value=2.430 unit=kW
